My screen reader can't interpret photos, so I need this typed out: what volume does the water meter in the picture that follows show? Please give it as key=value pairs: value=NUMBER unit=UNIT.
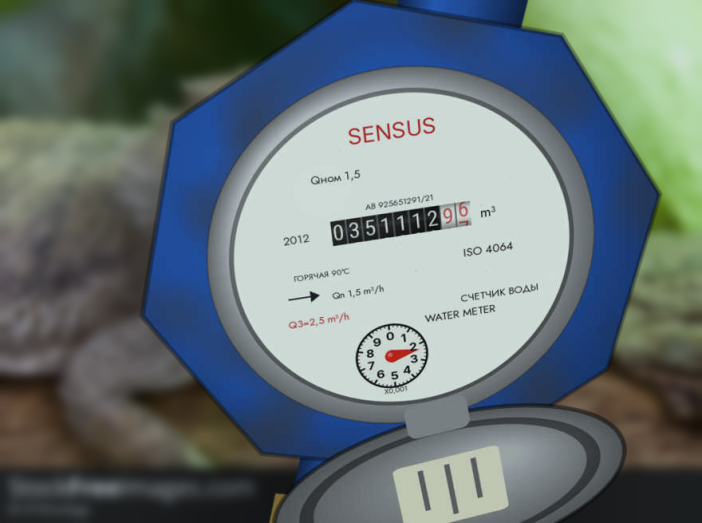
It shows value=351112.962 unit=m³
